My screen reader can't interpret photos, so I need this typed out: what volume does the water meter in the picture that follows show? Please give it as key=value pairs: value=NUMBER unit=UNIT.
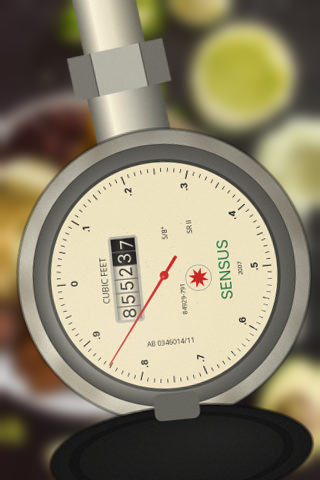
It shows value=855236.85 unit=ft³
